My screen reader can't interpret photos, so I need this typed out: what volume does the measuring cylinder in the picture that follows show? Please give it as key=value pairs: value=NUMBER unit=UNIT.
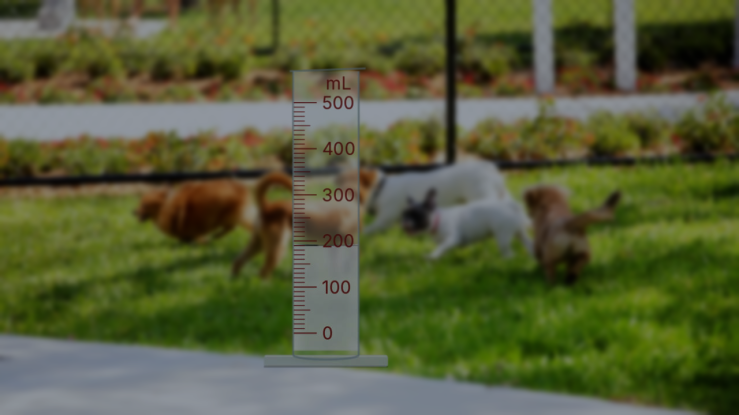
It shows value=190 unit=mL
